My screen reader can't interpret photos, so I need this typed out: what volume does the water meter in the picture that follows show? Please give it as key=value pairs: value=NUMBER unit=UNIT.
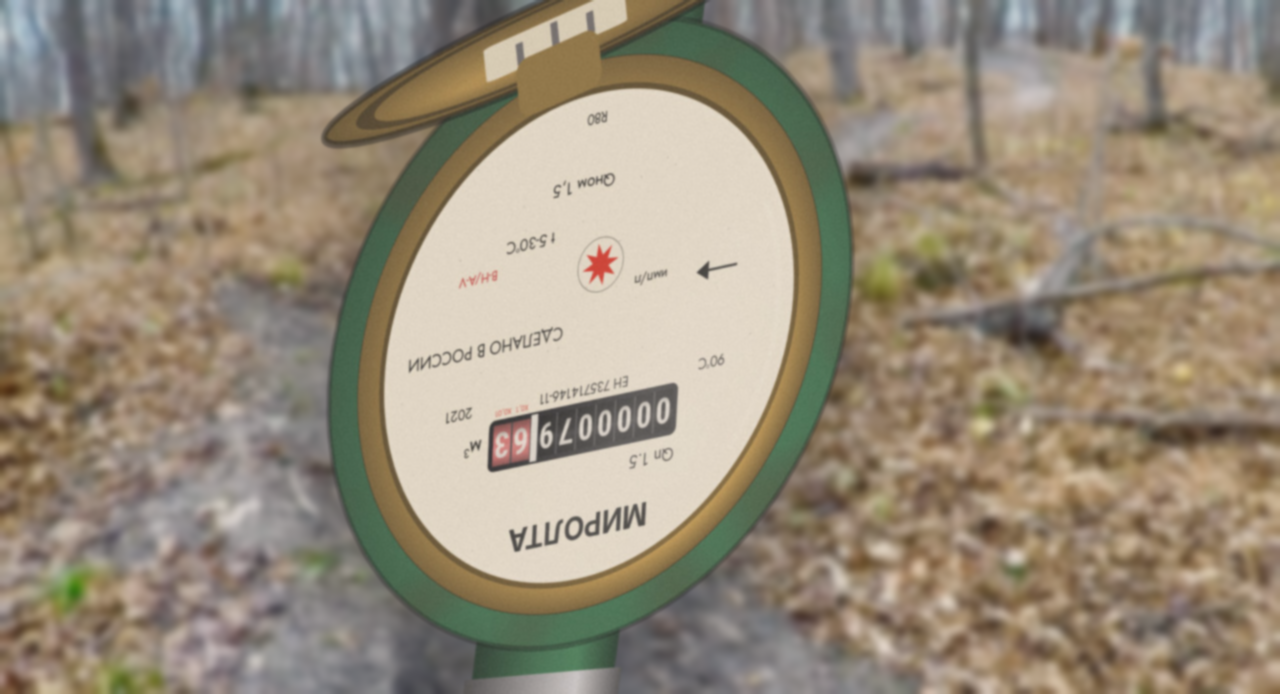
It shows value=79.63 unit=m³
